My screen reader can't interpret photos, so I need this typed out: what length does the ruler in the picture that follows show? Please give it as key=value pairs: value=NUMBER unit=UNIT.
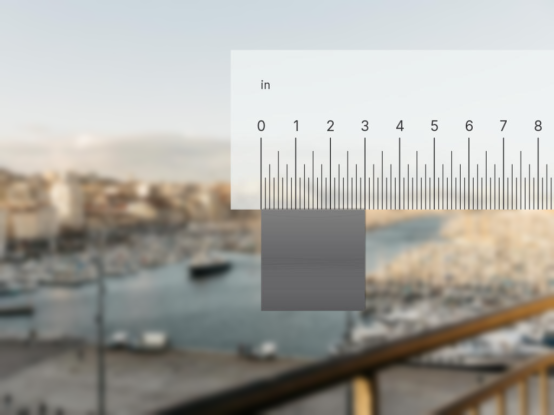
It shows value=3 unit=in
